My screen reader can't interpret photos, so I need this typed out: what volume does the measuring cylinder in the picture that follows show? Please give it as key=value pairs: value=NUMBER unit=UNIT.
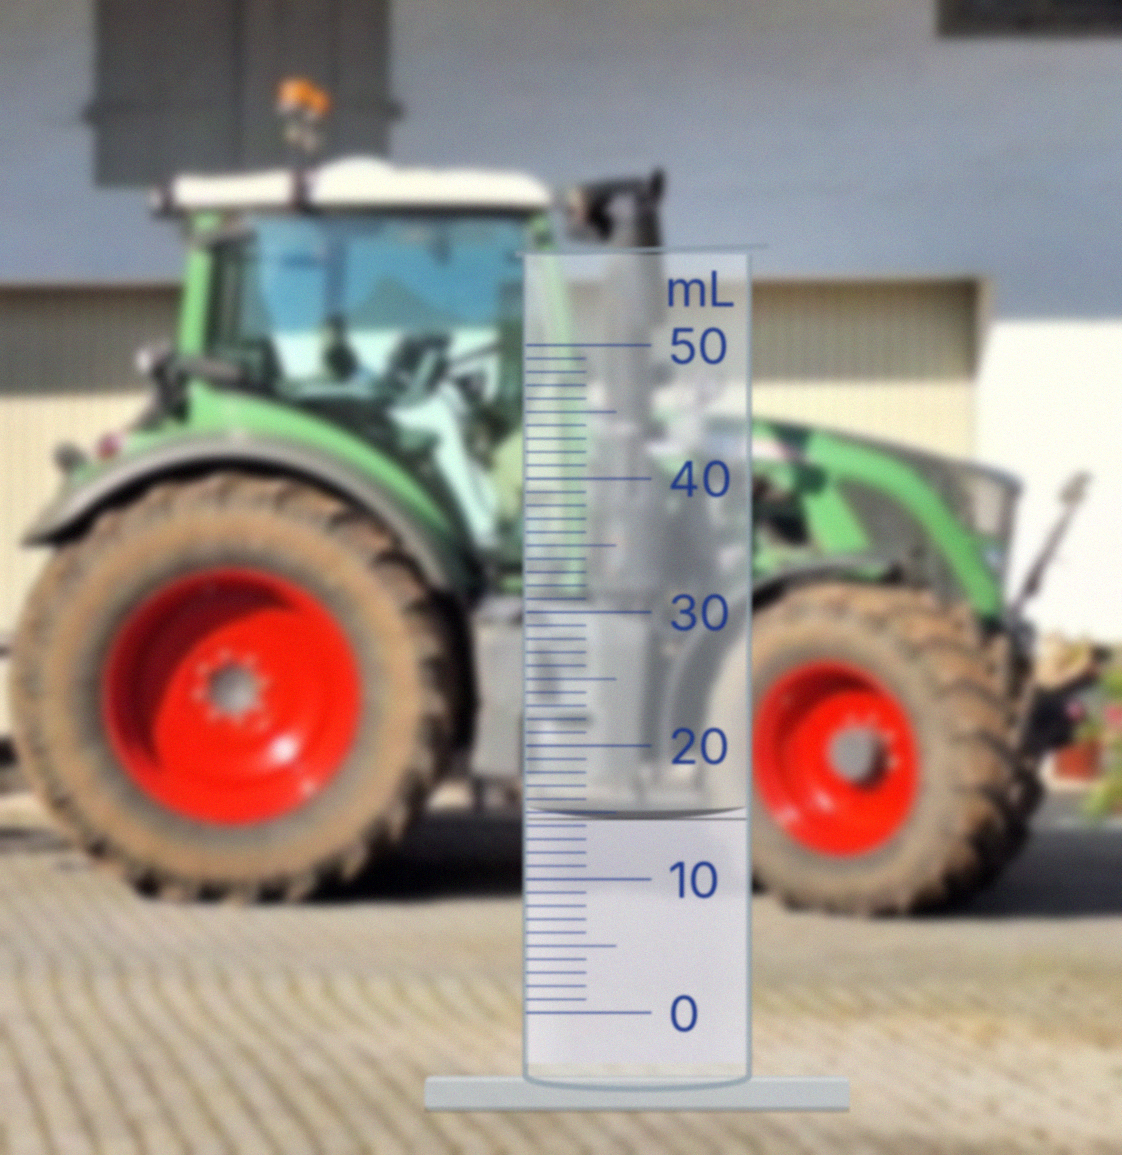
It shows value=14.5 unit=mL
